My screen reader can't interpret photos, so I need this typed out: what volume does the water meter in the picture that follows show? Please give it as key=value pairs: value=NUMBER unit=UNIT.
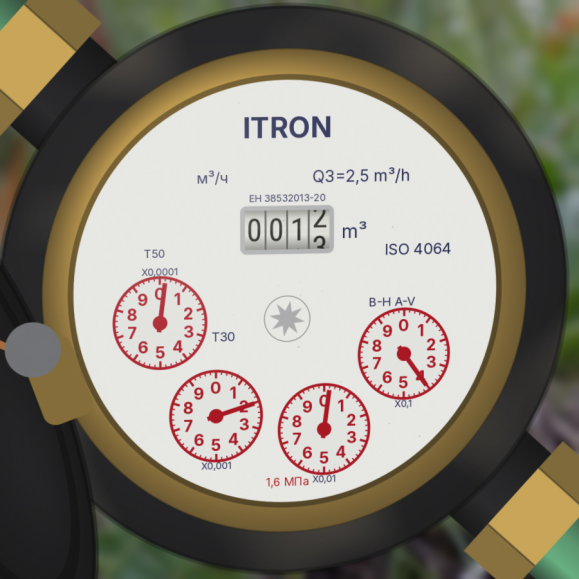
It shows value=12.4020 unit=m³
